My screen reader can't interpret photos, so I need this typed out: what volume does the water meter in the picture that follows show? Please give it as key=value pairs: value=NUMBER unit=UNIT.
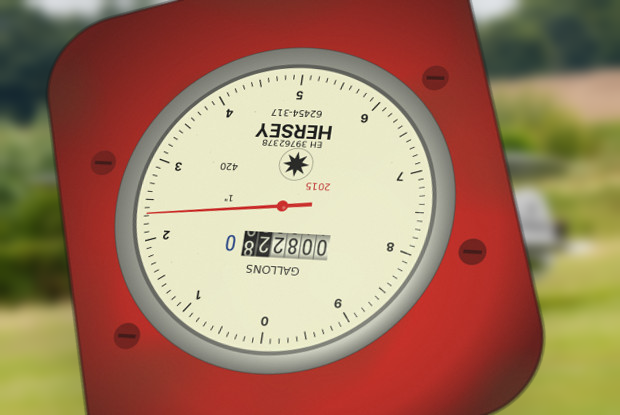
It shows value=82282.3 unit=gal
